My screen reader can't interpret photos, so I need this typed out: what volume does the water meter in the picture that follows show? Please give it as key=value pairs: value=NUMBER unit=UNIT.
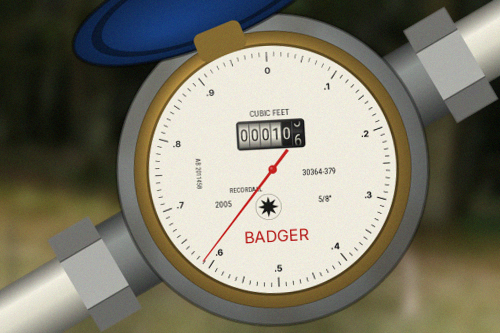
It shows value=105.61 unit=ft³
